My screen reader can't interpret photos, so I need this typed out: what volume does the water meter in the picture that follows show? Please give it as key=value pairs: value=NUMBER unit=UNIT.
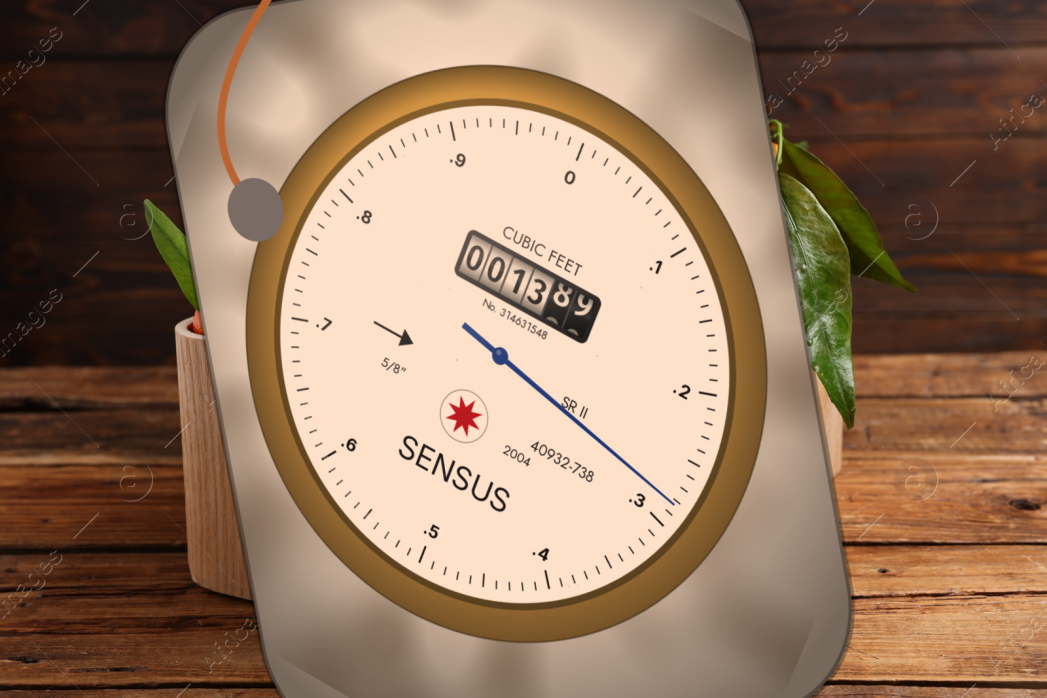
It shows value=1389.28 unit=ft³
